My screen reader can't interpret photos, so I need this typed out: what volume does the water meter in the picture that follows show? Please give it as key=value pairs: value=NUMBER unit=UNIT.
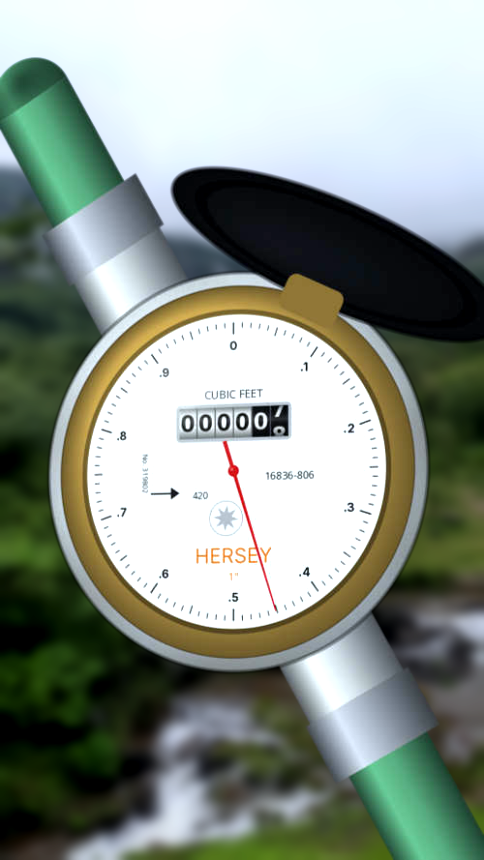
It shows value=7.45 unit=ft³
